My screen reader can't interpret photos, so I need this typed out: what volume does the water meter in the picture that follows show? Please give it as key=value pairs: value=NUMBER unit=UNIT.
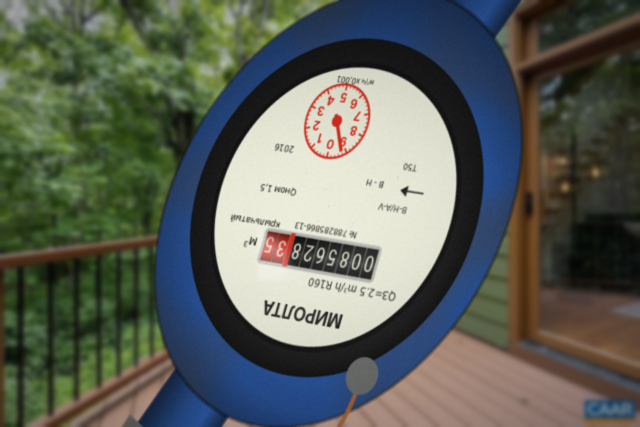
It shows value=85628.349 unit=m³
